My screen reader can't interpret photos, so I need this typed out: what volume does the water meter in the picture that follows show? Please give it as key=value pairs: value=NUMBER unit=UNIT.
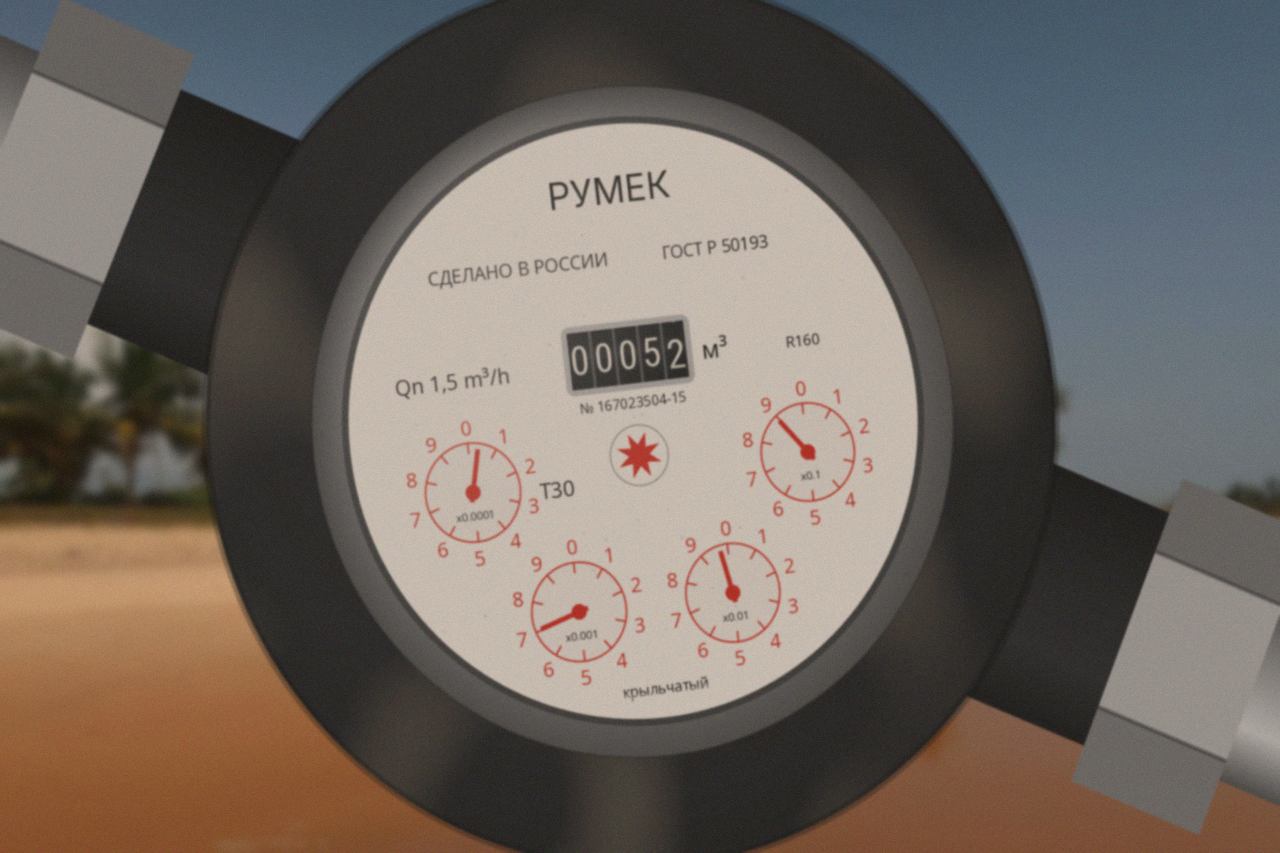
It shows value=51.8970 unit=m³
